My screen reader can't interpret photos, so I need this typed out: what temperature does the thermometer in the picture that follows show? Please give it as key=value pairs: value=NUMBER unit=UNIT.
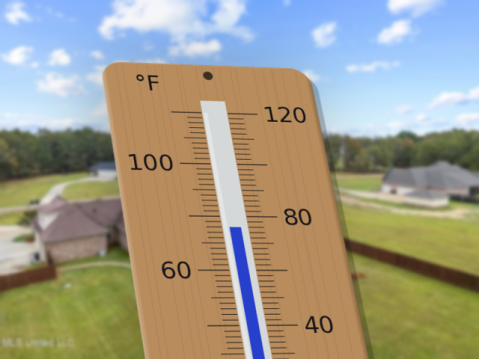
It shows value=76 unit=°F
